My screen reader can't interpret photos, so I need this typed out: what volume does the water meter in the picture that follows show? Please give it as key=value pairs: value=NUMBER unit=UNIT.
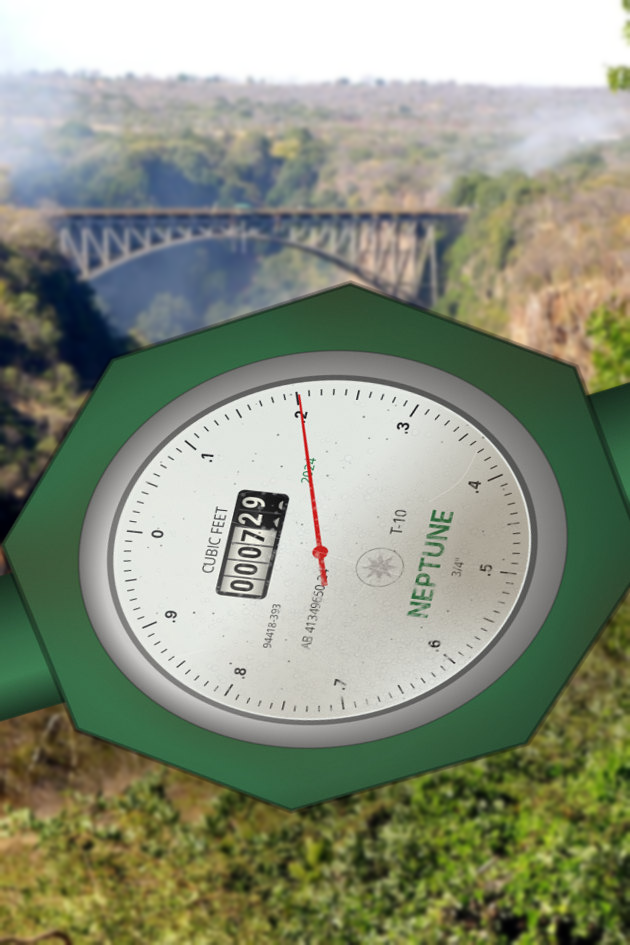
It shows value=729.20 unit=ft³
